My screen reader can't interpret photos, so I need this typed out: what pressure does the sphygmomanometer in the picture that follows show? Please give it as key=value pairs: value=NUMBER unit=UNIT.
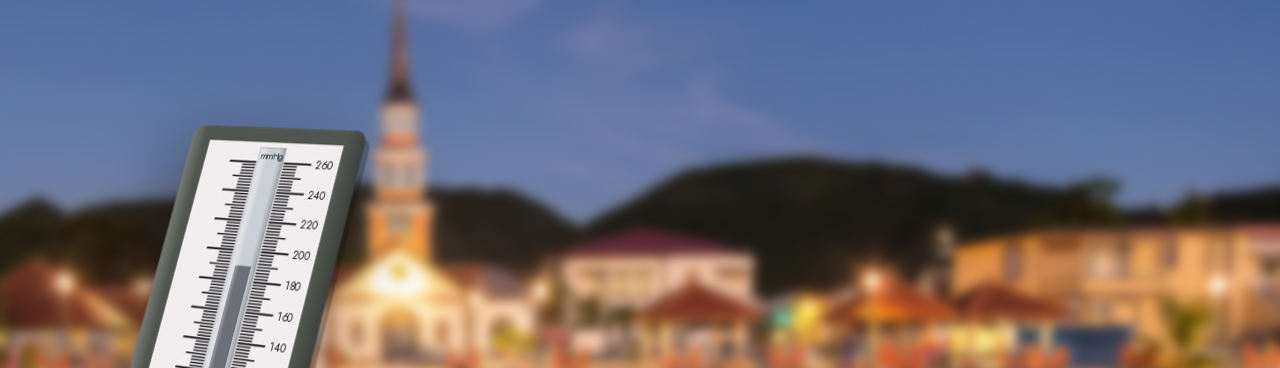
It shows value=190 unit=mmHg
